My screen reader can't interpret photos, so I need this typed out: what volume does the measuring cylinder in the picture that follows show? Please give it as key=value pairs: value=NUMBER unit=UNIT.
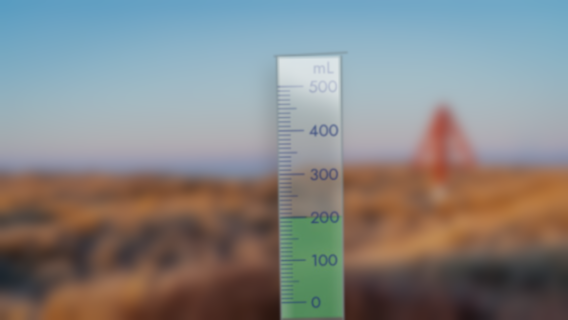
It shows value=200 unit=mL
